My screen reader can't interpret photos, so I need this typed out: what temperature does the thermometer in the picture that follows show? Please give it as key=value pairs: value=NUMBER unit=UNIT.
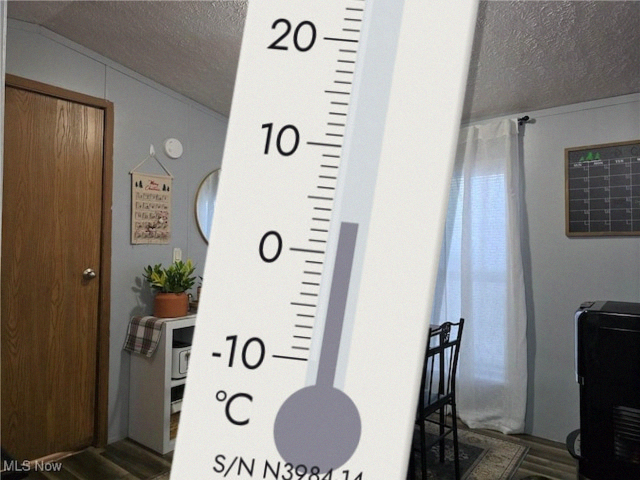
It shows value=3 unit=°C
